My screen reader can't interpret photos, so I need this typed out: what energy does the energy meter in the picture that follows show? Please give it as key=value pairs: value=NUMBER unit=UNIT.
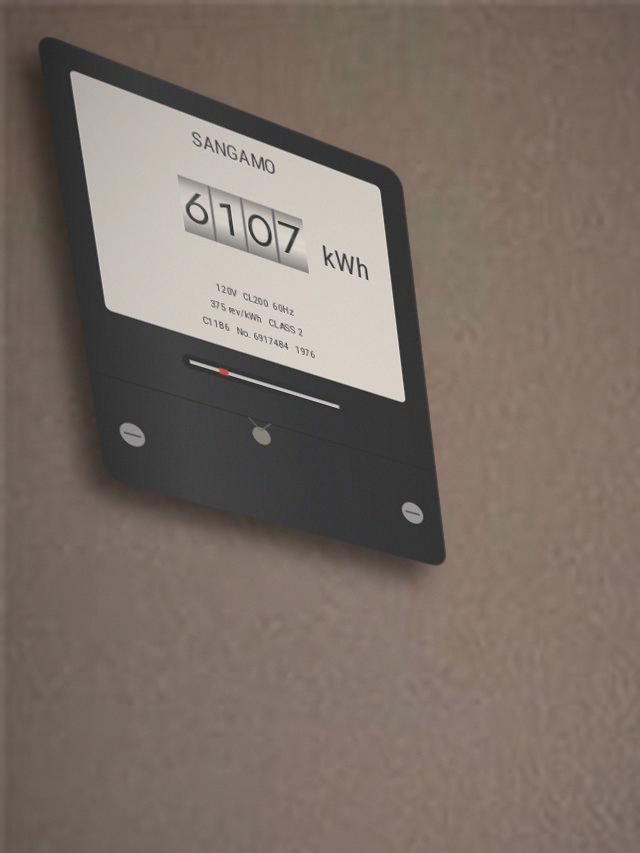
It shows value=6107 unit=kWh
